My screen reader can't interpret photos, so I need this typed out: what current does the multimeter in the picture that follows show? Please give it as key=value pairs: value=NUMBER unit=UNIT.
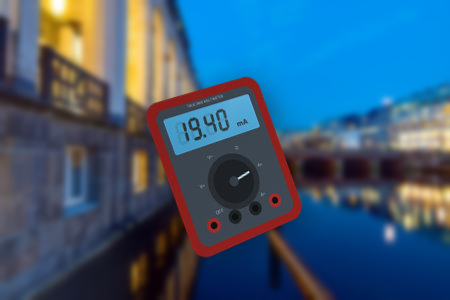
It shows value=19.40 unit=mA
